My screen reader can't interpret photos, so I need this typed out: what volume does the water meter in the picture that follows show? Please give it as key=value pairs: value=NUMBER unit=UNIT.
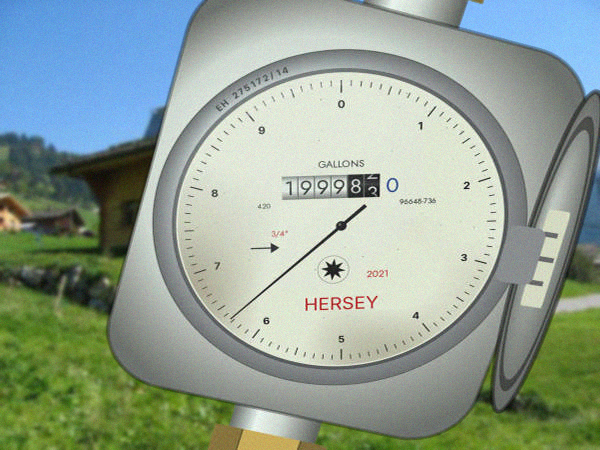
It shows value=1999826.3 unit=gal
